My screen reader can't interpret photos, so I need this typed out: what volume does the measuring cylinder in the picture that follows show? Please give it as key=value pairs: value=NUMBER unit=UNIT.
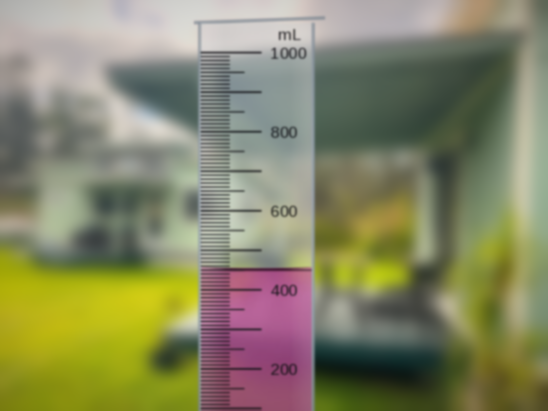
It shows value=450 unit=mL
